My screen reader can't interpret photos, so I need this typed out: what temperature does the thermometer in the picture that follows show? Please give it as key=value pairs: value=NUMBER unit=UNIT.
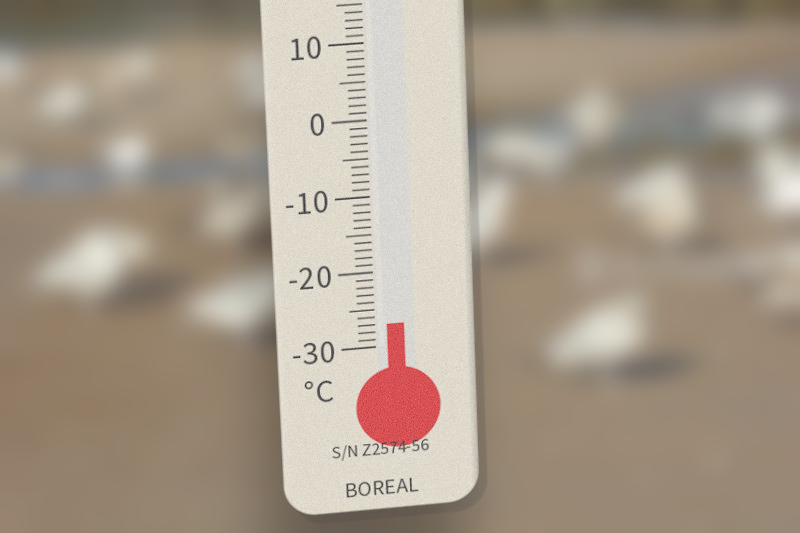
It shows value=-27 unit=°C
